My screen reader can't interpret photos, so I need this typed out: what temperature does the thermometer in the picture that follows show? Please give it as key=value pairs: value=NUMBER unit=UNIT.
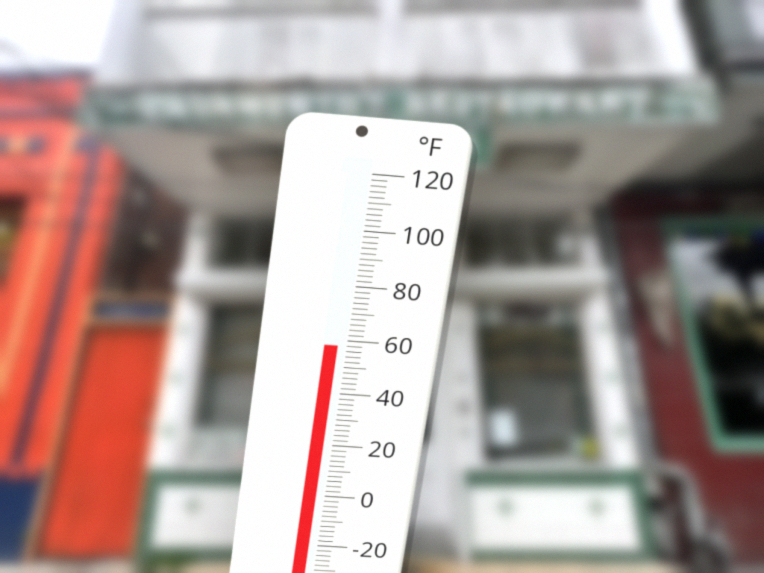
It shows value=58 unit=°F
